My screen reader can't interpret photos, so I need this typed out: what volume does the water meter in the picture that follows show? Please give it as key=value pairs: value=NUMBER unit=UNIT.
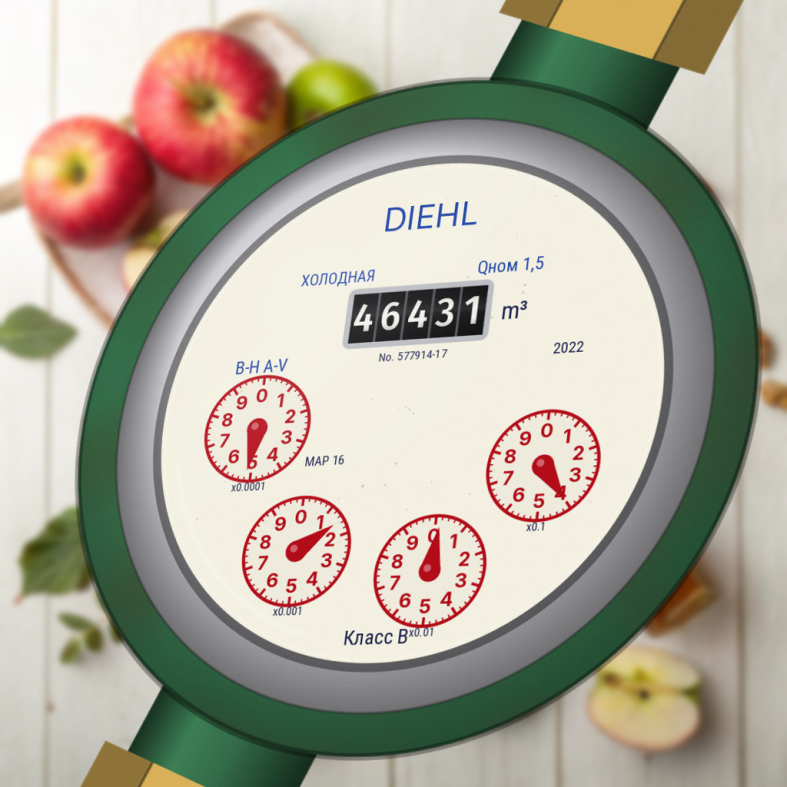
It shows value=46431.4015 unit=m³
